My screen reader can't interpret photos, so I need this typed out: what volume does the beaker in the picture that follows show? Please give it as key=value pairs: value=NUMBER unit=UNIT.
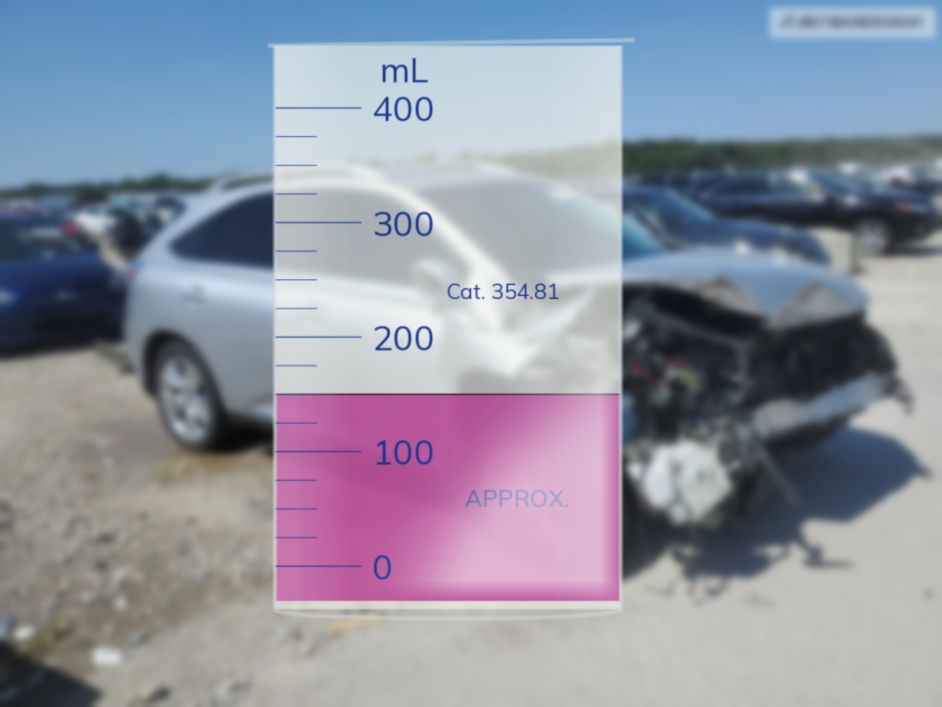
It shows value=150 unit=mL
